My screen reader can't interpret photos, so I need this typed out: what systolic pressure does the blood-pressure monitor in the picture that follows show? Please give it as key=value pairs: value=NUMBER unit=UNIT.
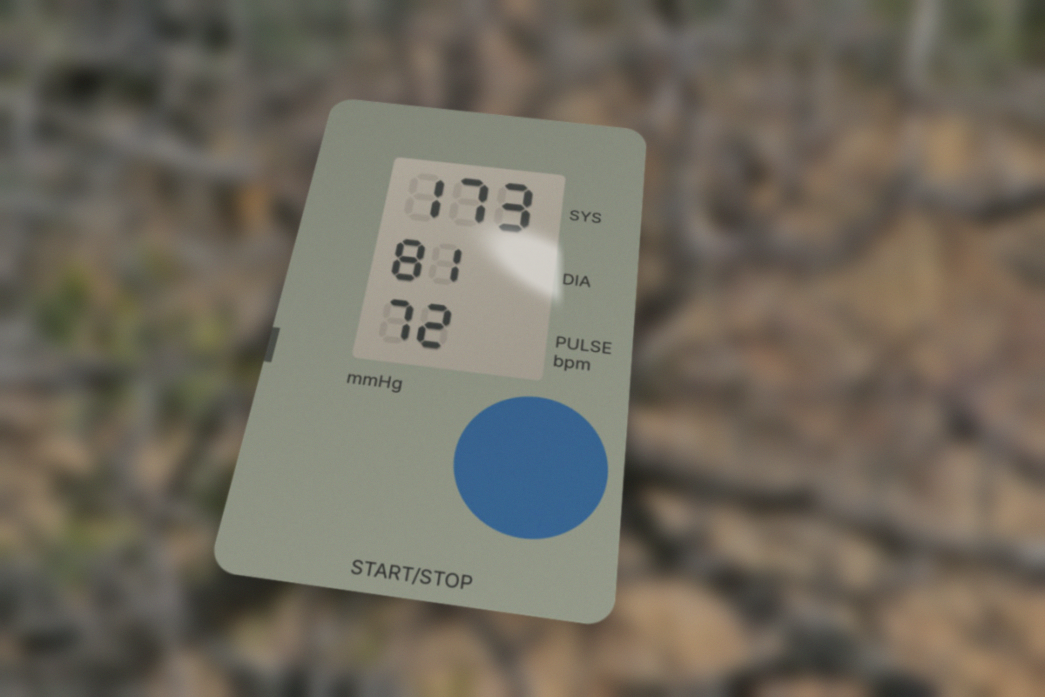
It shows value=173 unit=mmHg
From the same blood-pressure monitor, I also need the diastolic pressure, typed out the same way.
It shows value=81 unit=mmHg
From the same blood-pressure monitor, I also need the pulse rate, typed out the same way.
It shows value=72 unit=bpm
